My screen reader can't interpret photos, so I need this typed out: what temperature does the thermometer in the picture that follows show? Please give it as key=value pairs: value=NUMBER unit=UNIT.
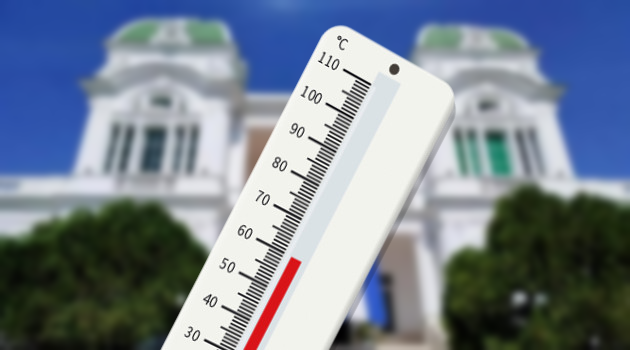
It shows value=60 unit=°C
